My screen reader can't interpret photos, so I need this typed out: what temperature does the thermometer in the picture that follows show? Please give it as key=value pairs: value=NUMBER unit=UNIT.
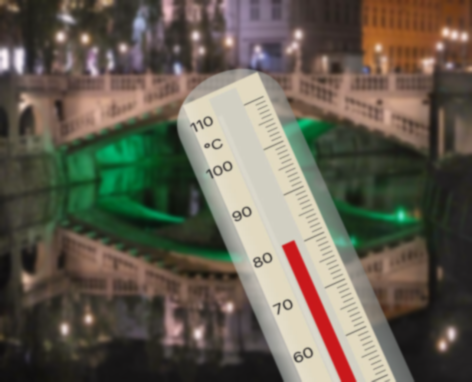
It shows value=81 unit=°C
